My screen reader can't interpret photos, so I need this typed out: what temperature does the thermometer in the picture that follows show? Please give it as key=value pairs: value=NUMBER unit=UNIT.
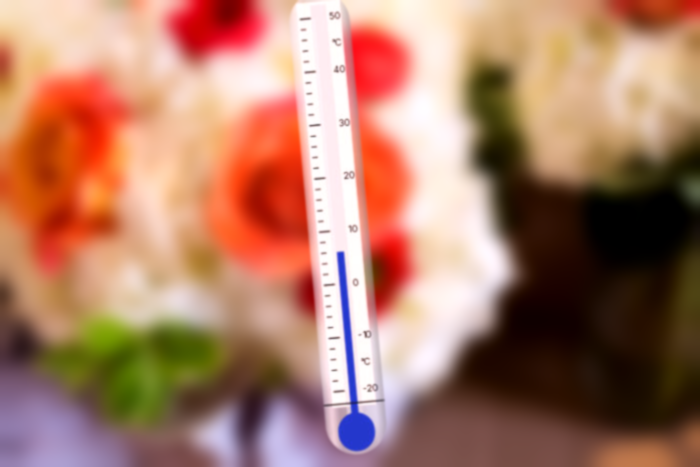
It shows value=6 unit=°C
